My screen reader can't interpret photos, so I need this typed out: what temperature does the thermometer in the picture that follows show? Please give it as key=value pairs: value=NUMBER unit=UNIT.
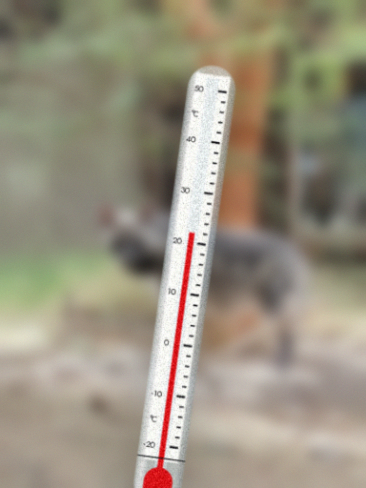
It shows value=22 unit=°C
